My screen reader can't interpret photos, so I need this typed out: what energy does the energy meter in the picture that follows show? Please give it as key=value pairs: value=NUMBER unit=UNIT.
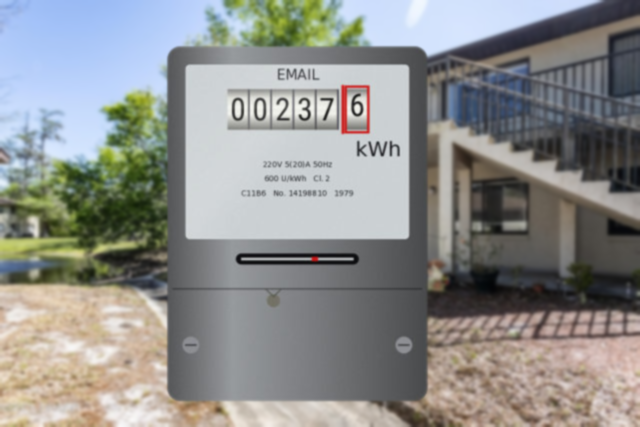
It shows value=237.6 unit=kWh
